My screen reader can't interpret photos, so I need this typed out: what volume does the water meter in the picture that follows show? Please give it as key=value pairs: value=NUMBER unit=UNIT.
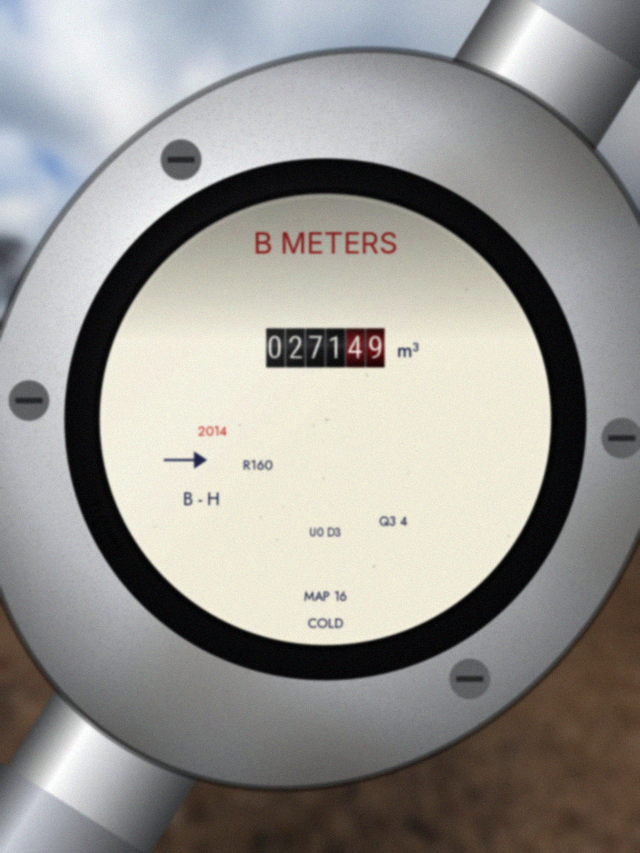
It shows value=271.49 unit=m³
